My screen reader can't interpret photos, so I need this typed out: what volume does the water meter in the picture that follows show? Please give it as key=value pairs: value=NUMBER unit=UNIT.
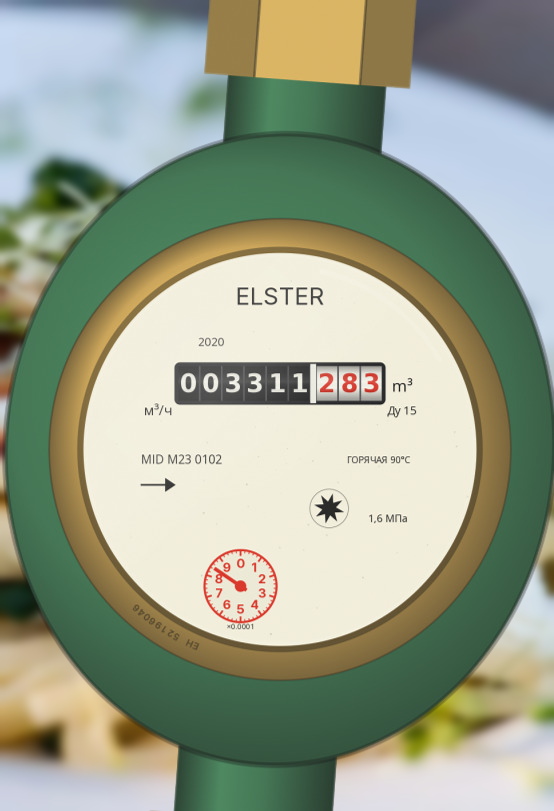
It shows value=3311.2838 unit=m³
